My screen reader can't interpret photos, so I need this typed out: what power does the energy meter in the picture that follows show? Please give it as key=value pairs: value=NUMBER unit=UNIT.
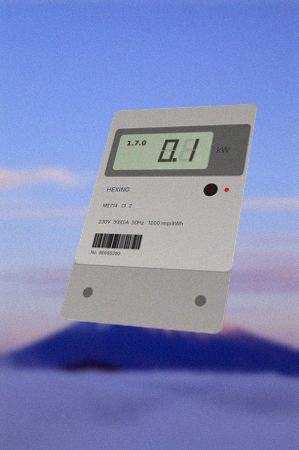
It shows value=0.1 unit=kW
